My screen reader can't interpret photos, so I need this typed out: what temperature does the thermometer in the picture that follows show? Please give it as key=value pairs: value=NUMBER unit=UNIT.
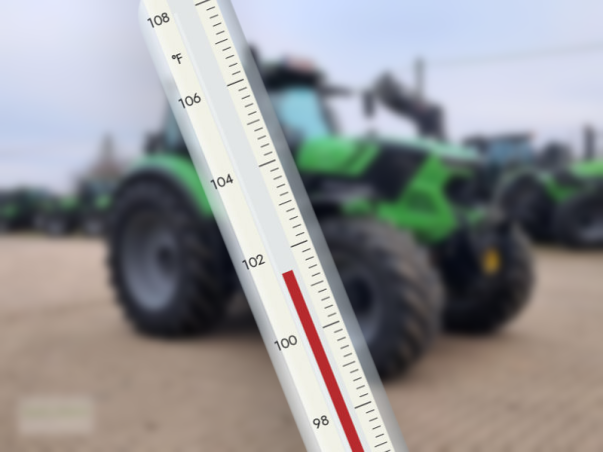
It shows value=101.5 unit=°F
